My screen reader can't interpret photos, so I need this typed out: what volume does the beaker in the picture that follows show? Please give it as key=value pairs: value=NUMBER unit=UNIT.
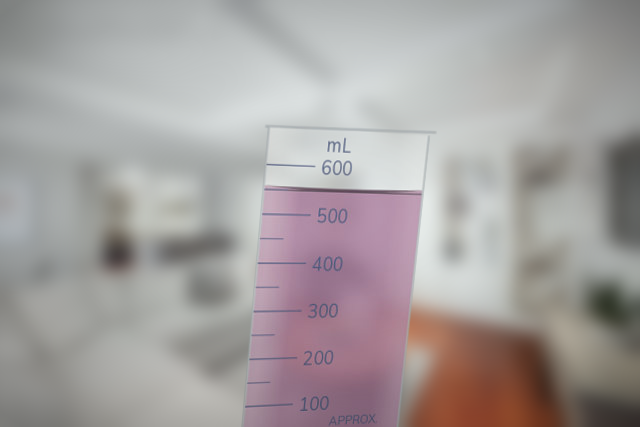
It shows value=550 unit=mL
